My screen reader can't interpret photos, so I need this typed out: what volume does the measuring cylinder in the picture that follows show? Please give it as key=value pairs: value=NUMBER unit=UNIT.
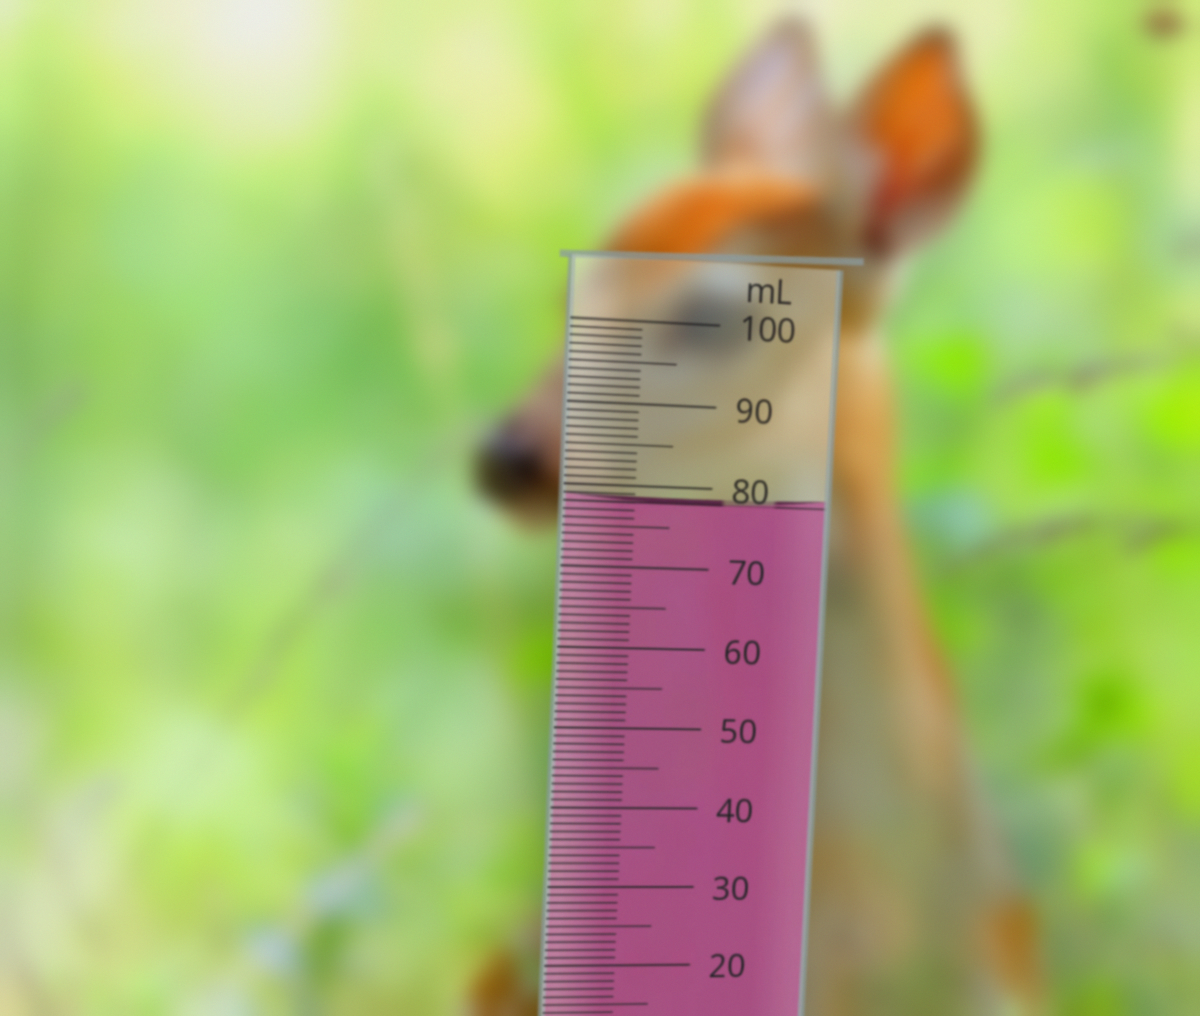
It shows value=78 unit=mL
